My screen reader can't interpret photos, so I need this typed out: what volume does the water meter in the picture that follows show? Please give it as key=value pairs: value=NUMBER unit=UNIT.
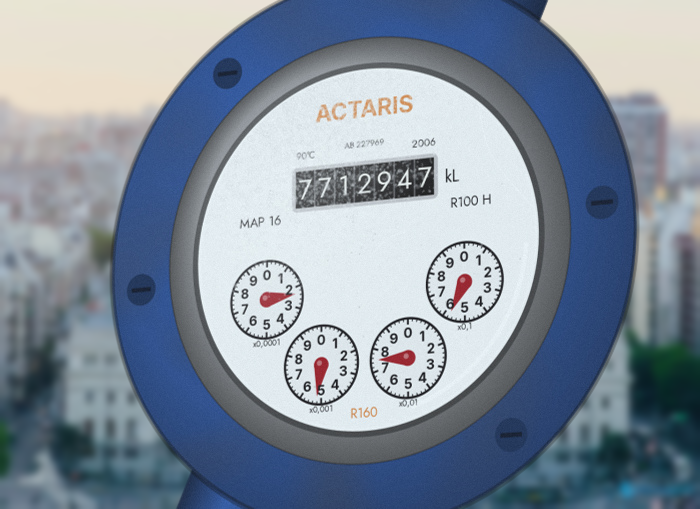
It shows value=7712947.5752 unit=kL
